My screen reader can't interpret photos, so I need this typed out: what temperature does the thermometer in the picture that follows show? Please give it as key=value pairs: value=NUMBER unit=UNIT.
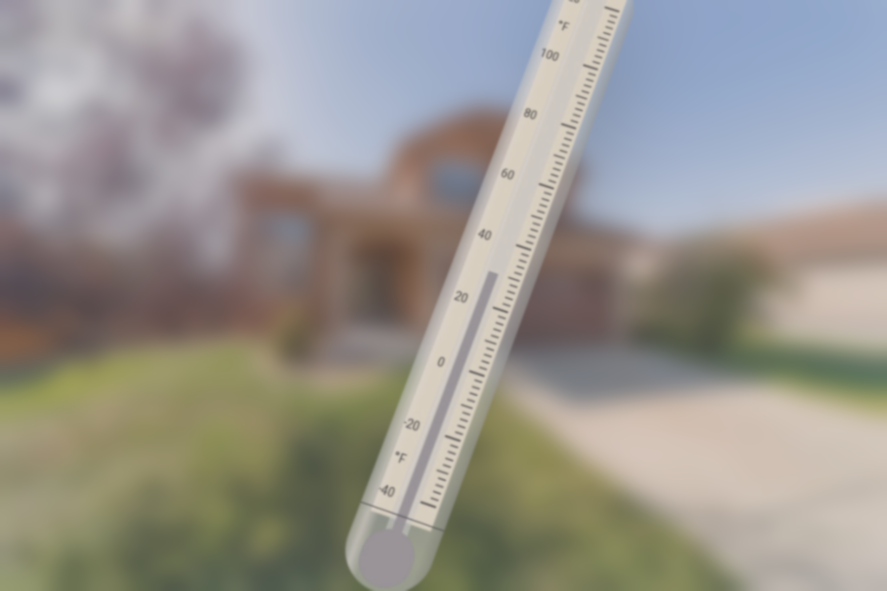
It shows value=30 unit=°F
